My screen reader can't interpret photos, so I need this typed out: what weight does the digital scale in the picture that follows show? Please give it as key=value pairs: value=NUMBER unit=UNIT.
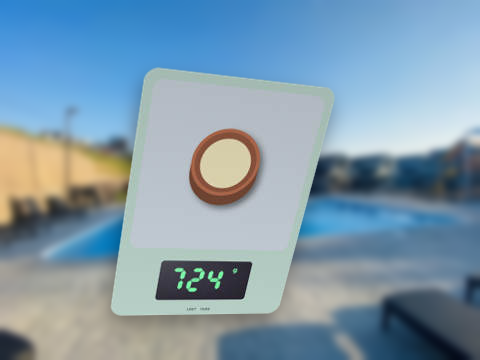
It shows value=724 unit=g
